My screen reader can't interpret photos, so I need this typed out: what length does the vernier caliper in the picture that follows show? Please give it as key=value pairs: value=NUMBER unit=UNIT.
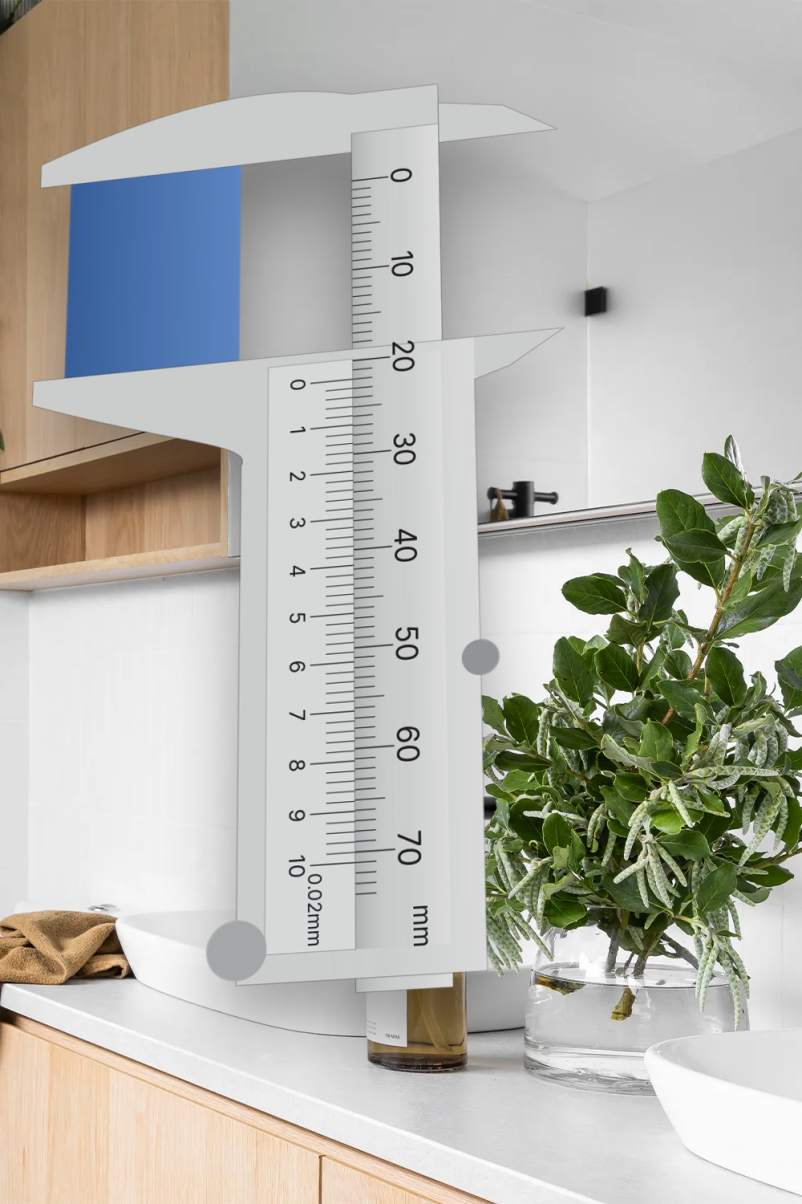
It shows value=22.0 unit=mm
